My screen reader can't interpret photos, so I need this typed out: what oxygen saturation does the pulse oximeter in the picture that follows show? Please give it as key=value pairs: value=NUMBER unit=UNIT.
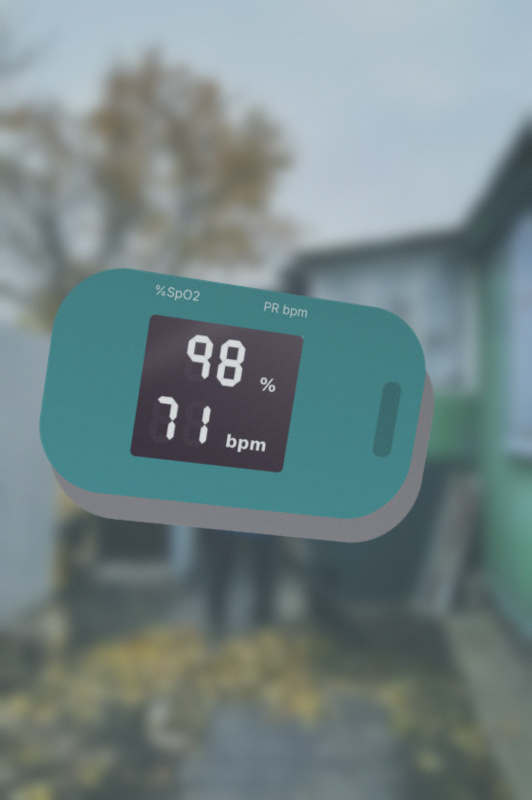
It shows value=98 unit=%
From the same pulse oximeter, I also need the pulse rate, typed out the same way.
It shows value=71 unit=bpm
